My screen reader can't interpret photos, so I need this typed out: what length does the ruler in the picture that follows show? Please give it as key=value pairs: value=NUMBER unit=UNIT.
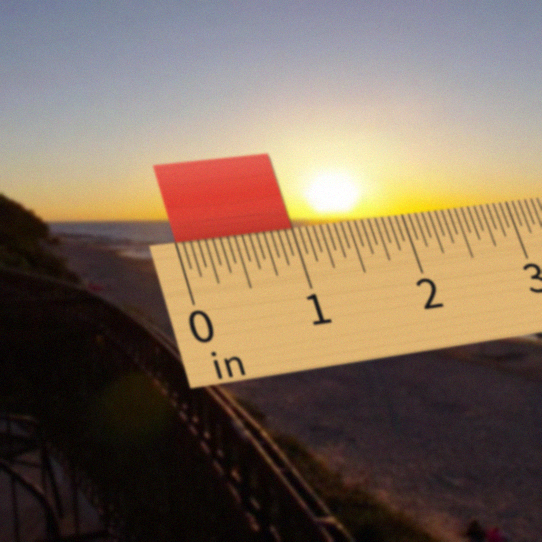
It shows value=1 unit=in
